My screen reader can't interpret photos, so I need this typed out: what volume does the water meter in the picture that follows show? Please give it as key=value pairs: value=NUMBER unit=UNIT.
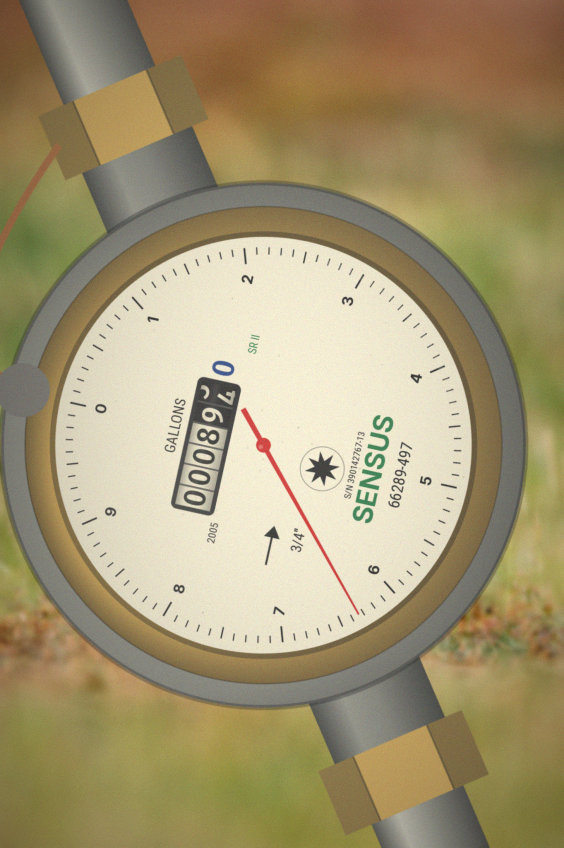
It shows value=8936.3 unit=gal
